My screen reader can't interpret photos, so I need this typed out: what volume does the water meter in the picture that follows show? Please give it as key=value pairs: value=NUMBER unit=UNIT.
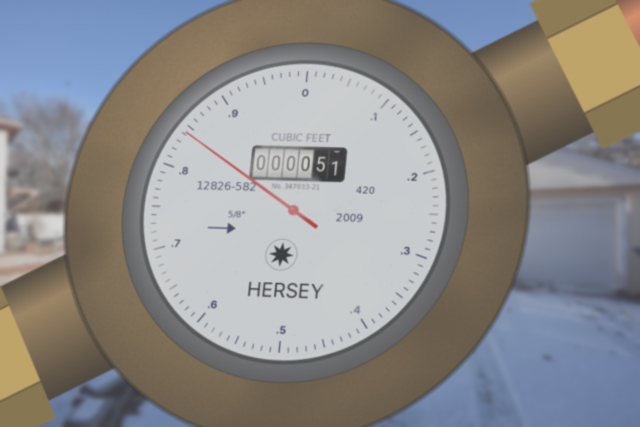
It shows value=50.84 unit=ft³
